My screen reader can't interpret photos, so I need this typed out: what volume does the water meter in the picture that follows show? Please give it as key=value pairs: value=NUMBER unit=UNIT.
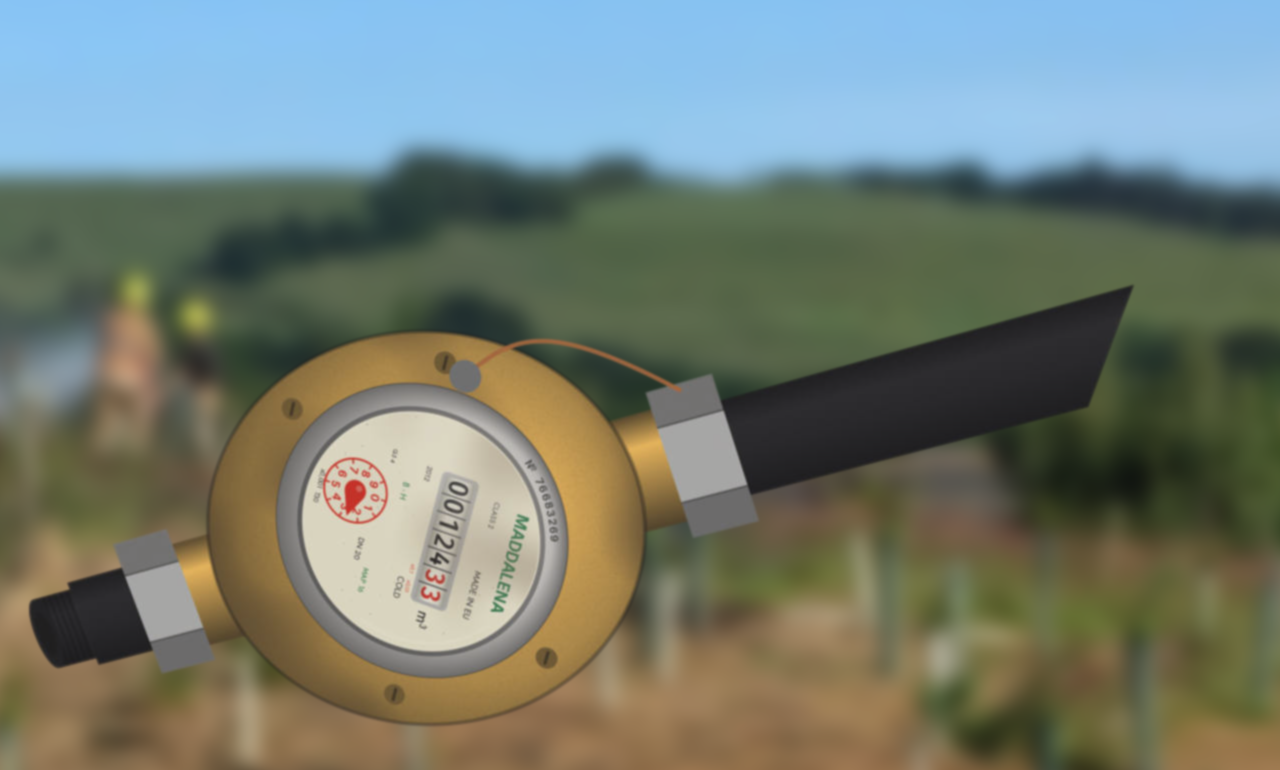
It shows value=124.332 unit=m³
